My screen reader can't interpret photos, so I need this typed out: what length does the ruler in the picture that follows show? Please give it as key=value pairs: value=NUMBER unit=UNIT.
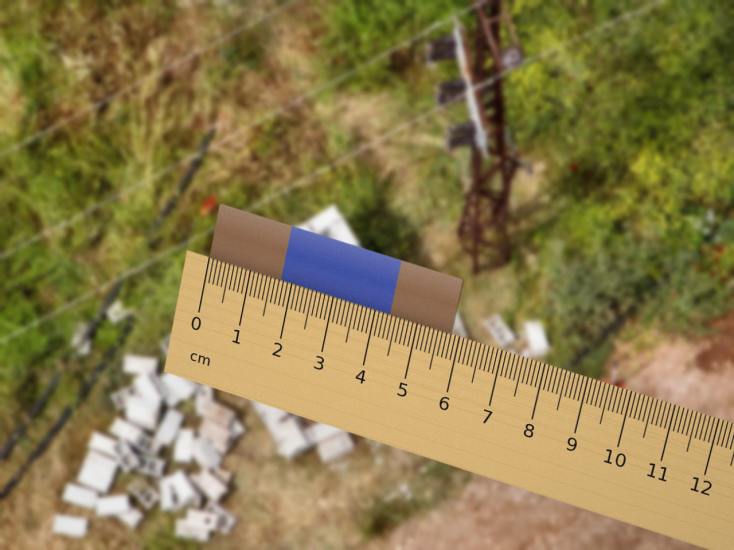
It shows value=5.8 unit=cm
